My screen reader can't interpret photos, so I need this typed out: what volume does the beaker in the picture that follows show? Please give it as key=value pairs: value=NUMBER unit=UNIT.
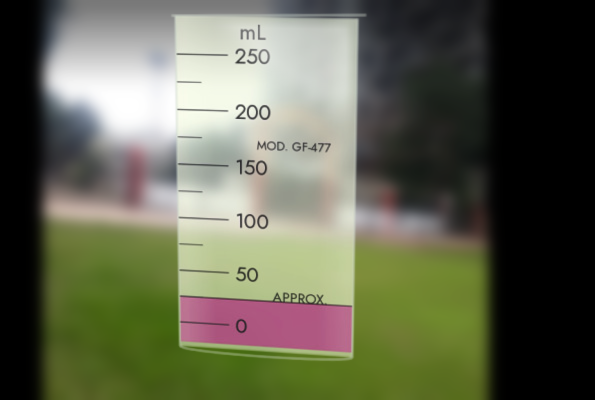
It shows value=25 unit=mL
